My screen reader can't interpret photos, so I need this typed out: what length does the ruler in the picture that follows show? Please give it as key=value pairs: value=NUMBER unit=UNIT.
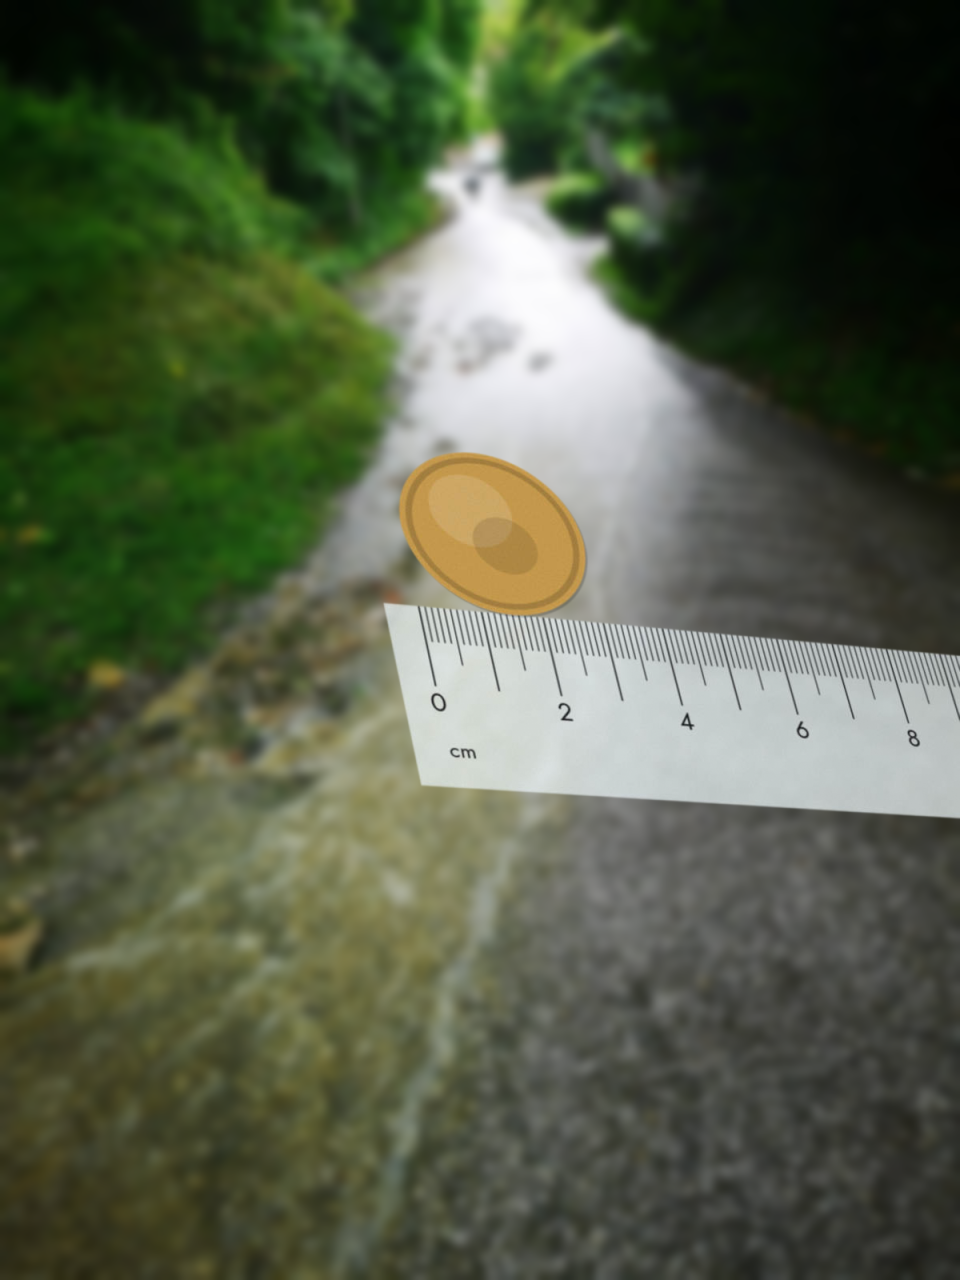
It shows value=3 unit=cm
